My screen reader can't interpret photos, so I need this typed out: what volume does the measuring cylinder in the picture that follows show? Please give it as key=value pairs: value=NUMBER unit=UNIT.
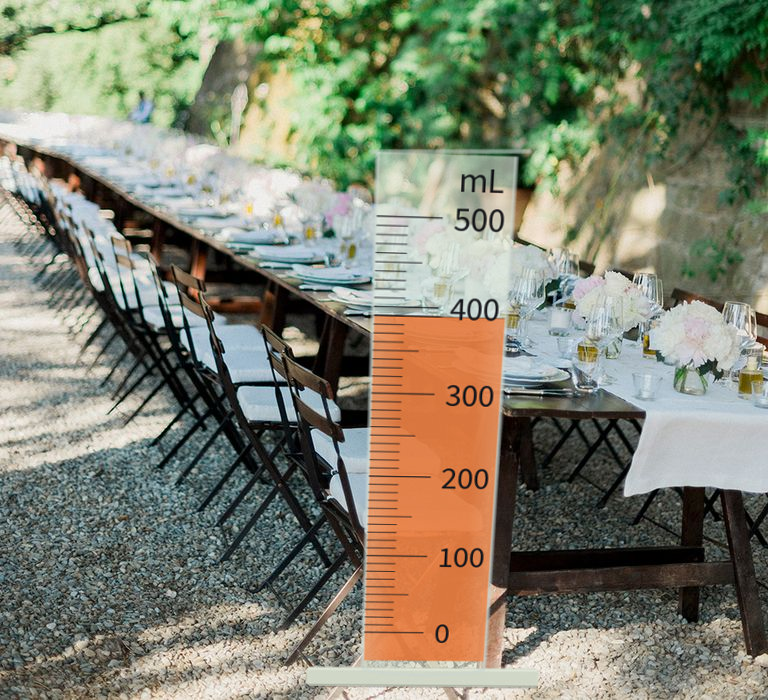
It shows value=390 unit=mL
